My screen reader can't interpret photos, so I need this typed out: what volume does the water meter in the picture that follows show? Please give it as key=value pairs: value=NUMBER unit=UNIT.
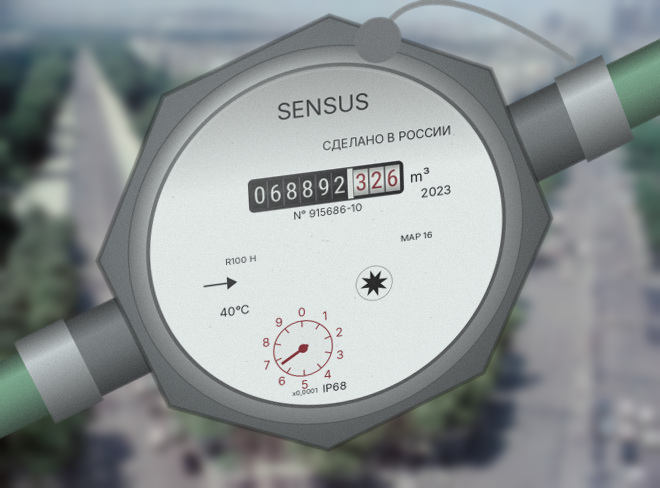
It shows value=68892.3266 unit=m³
